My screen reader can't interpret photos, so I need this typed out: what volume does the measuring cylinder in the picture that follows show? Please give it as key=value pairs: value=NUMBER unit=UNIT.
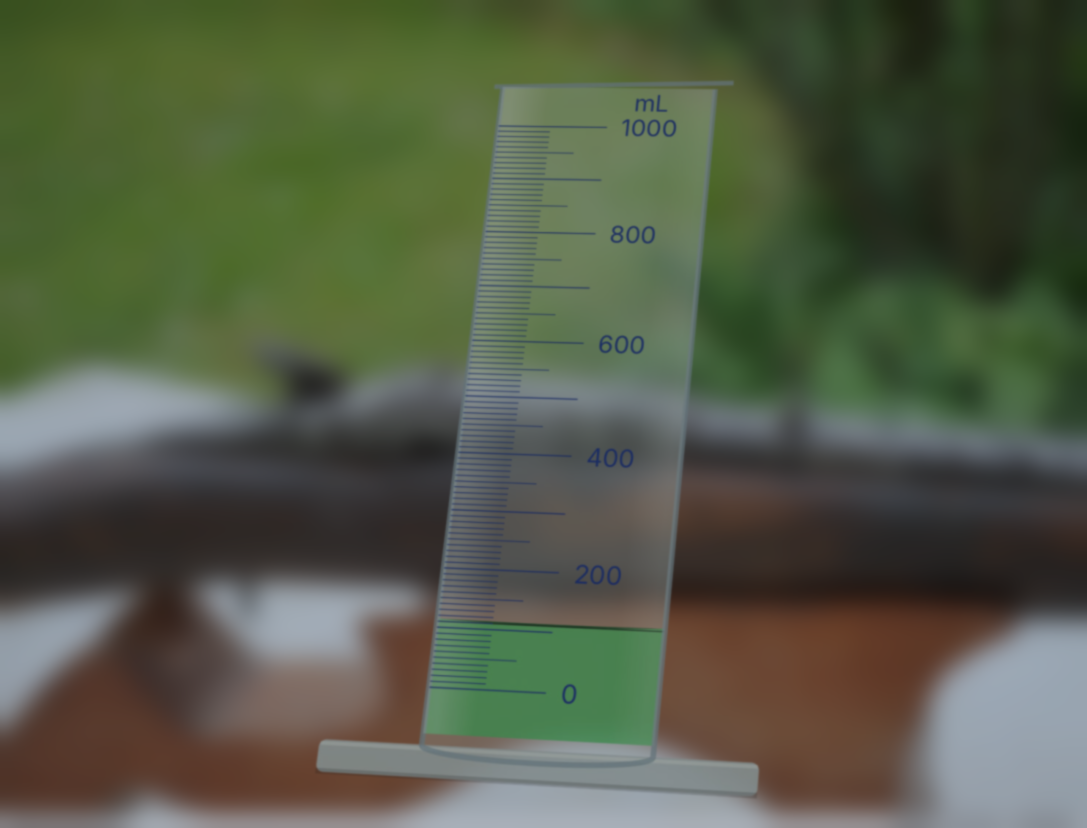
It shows value=110 unit=mL
